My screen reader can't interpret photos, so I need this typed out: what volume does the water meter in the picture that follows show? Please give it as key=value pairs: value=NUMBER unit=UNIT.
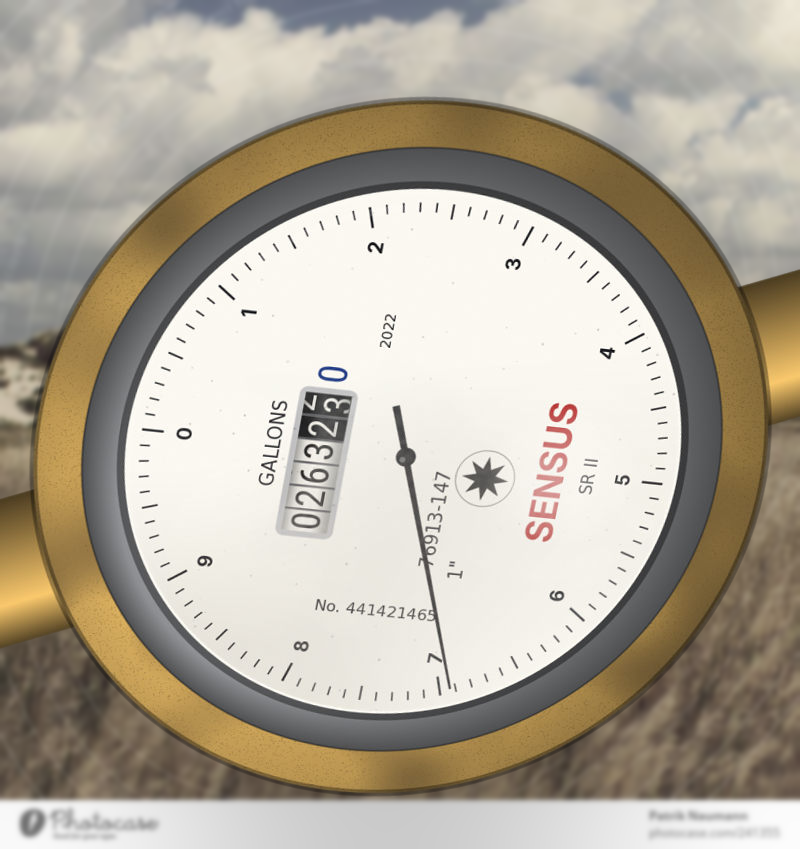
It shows value=263226.9 unit=gal
